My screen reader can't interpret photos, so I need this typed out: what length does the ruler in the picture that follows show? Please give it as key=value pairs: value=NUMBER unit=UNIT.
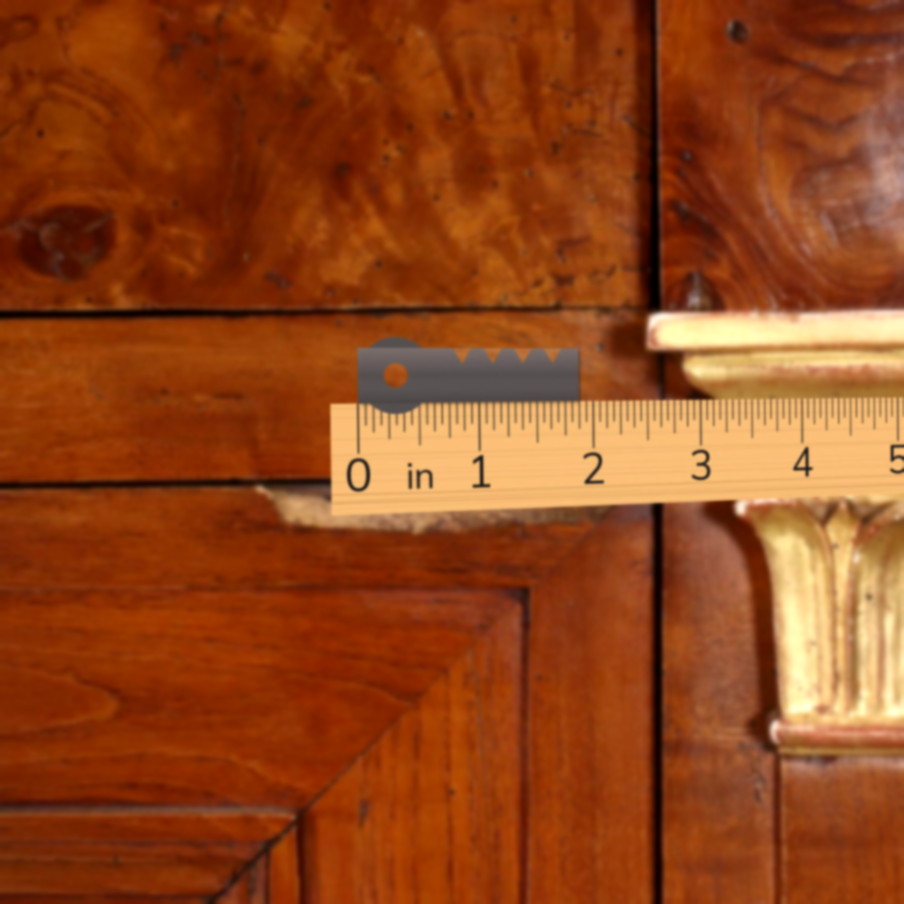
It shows value=1.875 unit=in
